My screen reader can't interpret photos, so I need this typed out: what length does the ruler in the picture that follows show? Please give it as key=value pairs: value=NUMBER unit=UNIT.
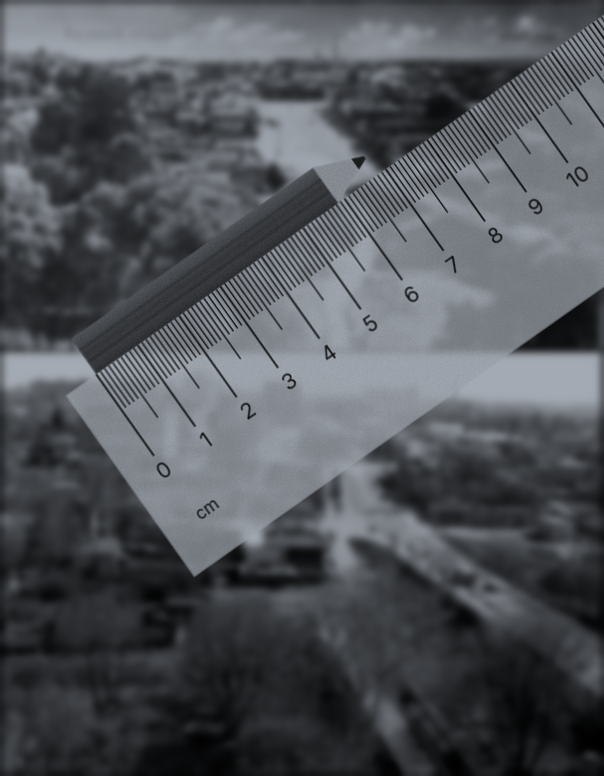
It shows value=6.8 unit=cm
